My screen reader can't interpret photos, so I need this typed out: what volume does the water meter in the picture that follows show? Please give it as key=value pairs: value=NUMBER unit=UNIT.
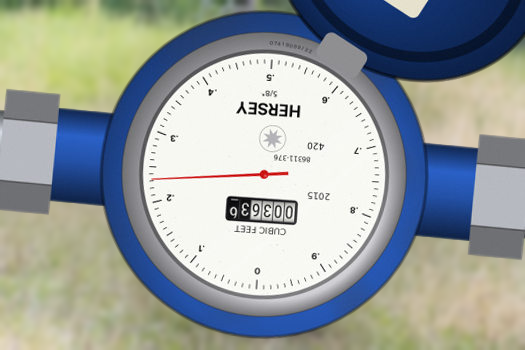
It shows value=3636.23 unit=ft³
